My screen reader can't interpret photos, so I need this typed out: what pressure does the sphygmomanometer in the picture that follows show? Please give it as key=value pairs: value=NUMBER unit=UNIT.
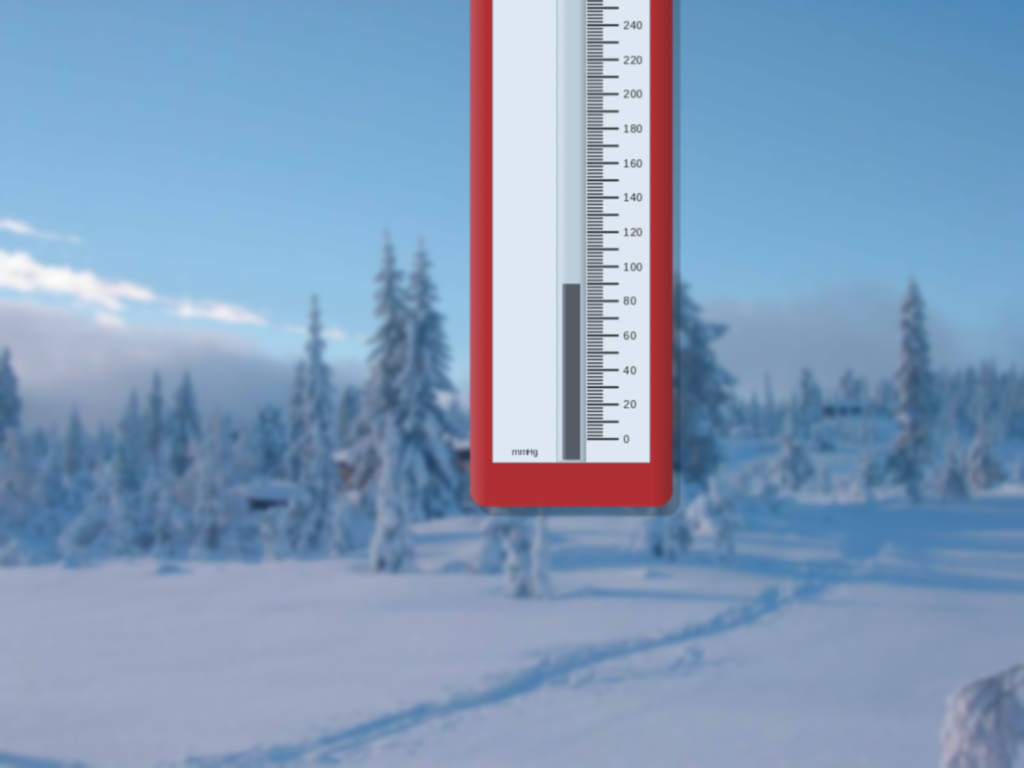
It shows value=90 unit=mmHg
